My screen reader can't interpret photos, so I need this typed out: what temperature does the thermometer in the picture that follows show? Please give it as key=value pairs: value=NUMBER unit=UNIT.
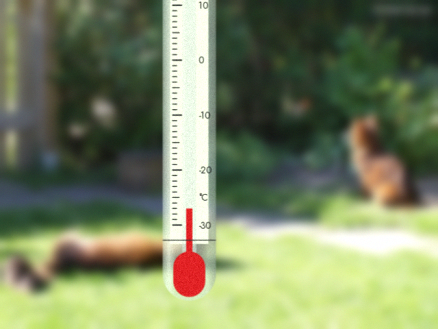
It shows value=-27 unit=°C
